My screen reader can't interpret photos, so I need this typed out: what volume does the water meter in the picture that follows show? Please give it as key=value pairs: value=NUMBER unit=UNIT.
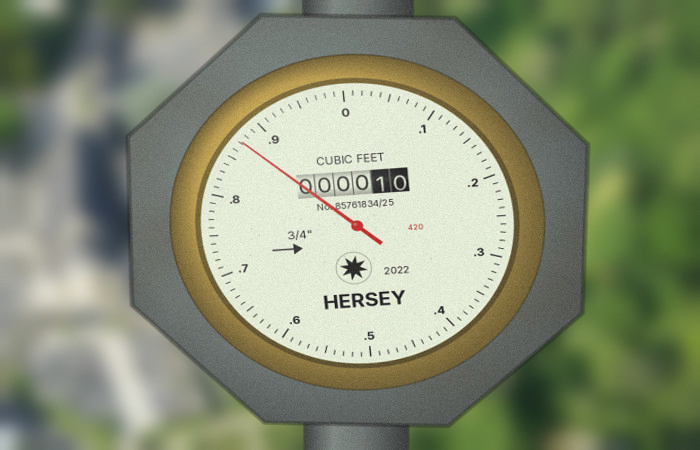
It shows value=9.87 unit=ft³
